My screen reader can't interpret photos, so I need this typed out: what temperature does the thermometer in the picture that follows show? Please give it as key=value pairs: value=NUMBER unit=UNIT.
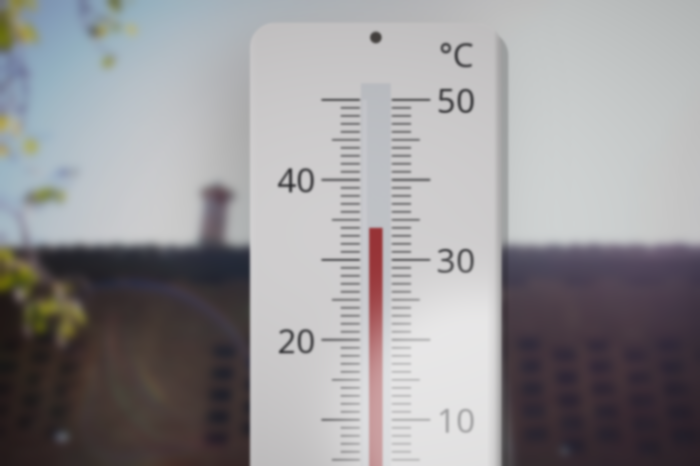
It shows value=34 unit=°C
